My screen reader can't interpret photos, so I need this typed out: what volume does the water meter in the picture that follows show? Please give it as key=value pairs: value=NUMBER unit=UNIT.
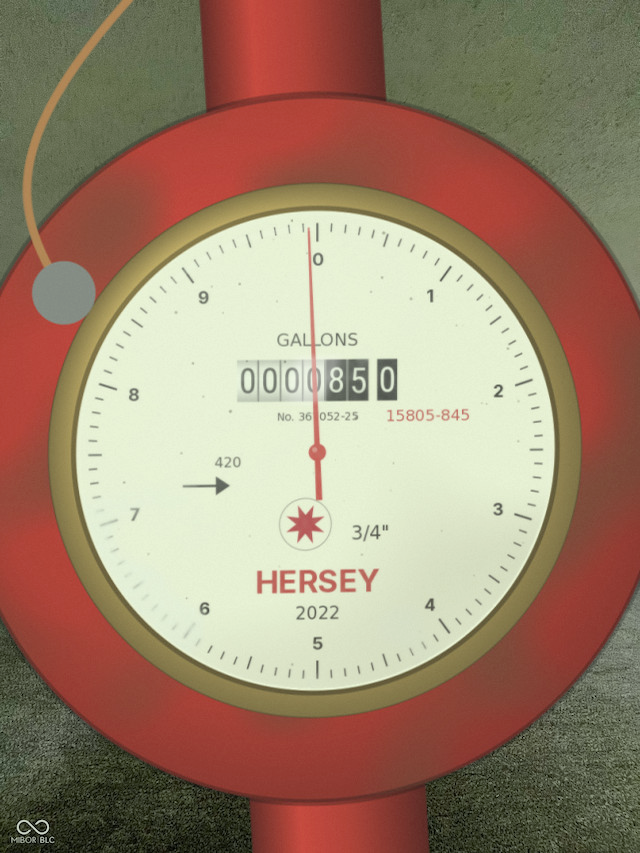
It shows value=849.9 unit=gal
